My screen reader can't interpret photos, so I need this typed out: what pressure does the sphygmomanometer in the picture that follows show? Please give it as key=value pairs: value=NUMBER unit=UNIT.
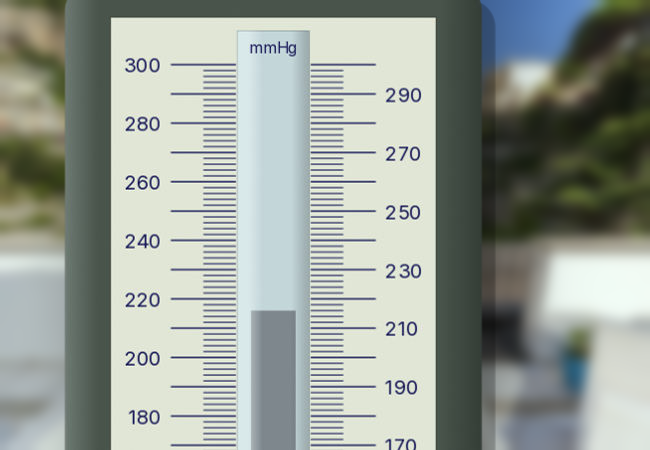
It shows value=216 unit=mmHg
